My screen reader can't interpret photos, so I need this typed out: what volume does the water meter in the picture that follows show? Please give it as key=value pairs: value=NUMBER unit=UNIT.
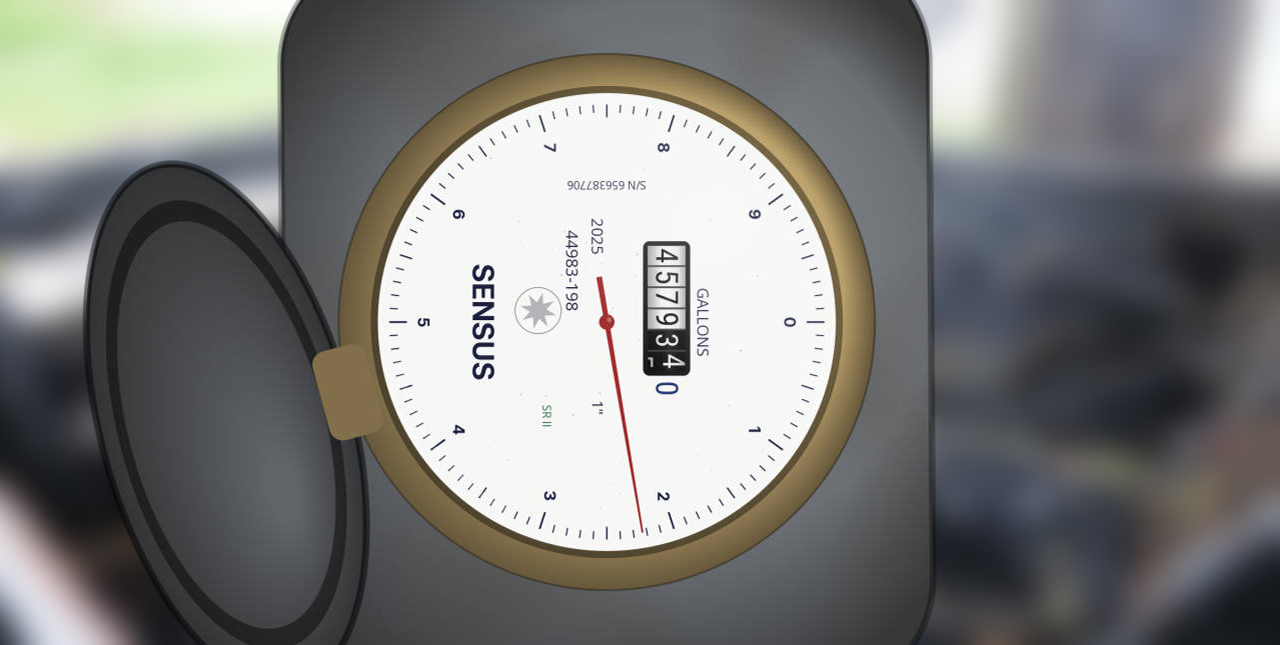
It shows value=4579342.2 unit=gal
